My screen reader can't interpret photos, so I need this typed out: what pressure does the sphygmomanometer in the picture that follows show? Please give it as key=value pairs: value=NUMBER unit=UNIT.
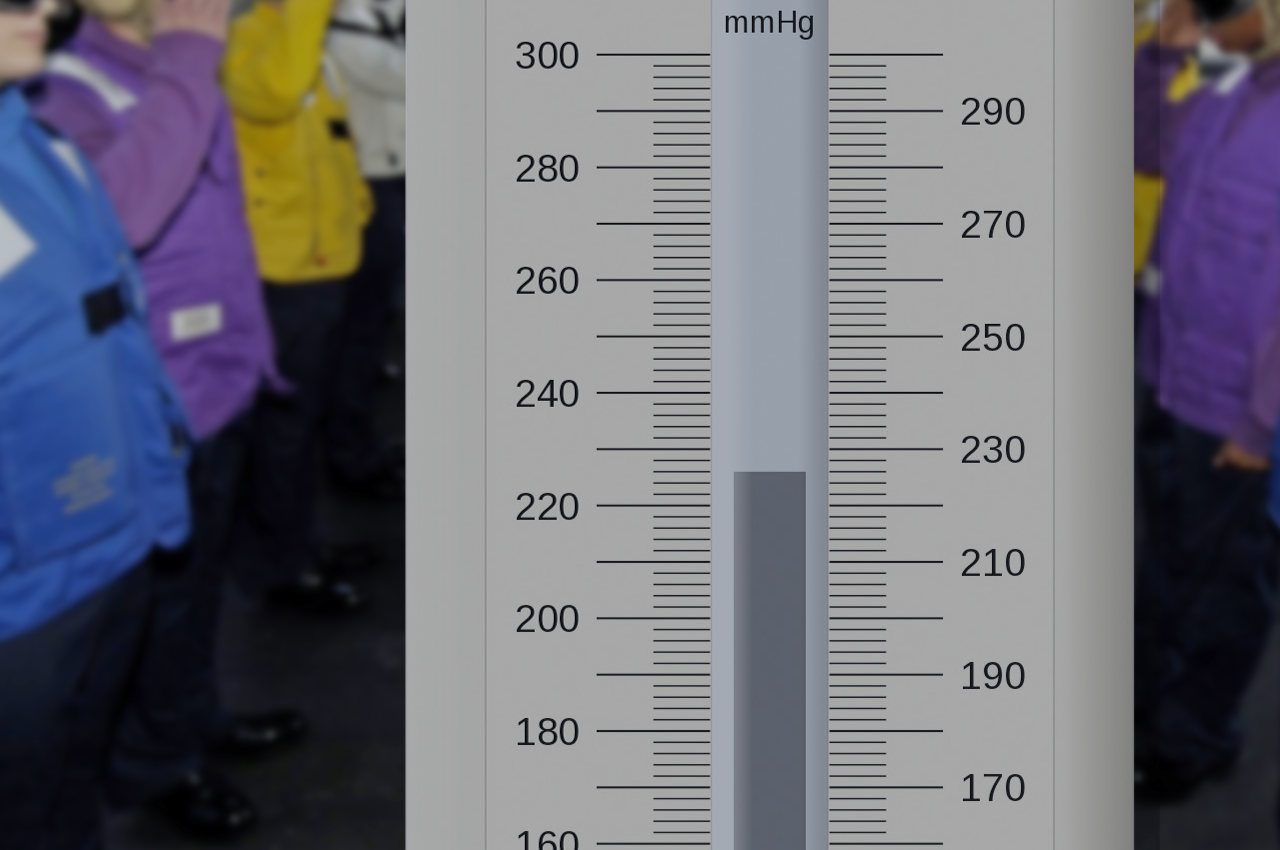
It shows value=226 unit=mmHg
